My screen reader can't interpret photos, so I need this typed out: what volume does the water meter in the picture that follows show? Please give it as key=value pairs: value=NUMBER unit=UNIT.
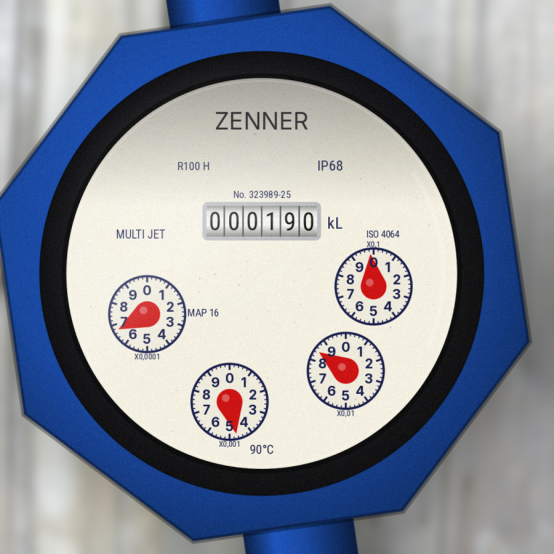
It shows value=189.9846 unit=kL
